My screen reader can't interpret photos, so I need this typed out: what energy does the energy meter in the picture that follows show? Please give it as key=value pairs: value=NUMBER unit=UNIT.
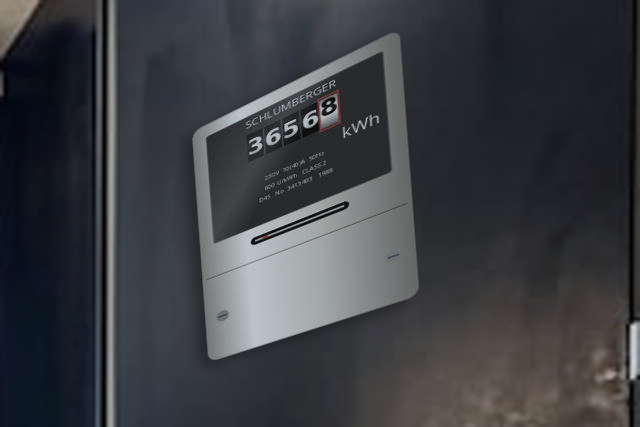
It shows value=3656.8 unit=kWh
